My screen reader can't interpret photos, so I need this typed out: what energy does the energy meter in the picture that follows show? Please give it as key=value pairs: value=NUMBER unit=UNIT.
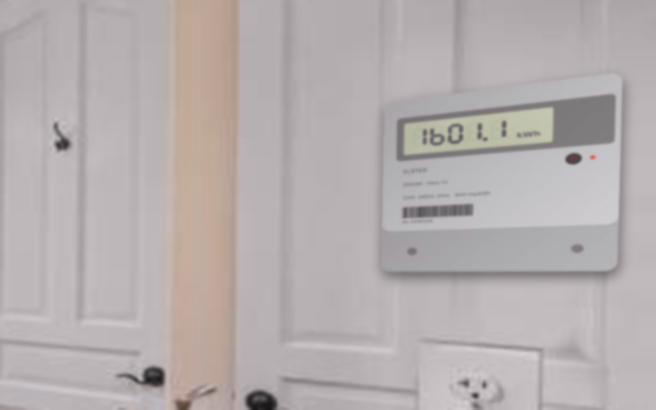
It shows value=1601.1 unit=kWh
